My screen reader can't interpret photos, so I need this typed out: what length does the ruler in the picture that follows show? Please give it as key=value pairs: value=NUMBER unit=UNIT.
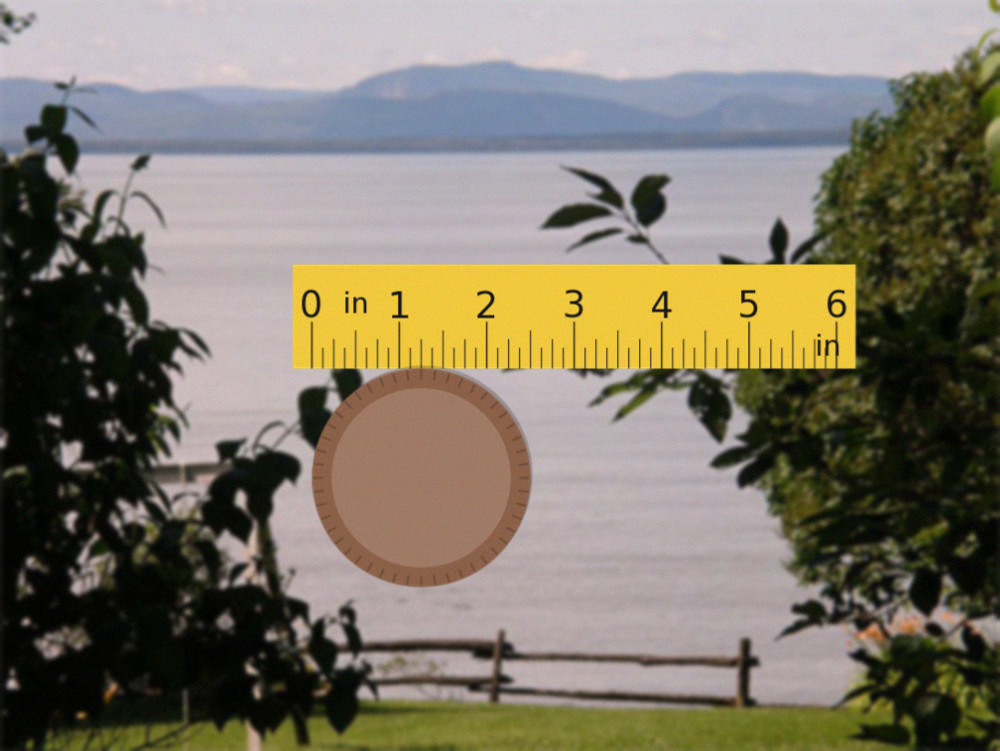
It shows value=2.5 unit=in
